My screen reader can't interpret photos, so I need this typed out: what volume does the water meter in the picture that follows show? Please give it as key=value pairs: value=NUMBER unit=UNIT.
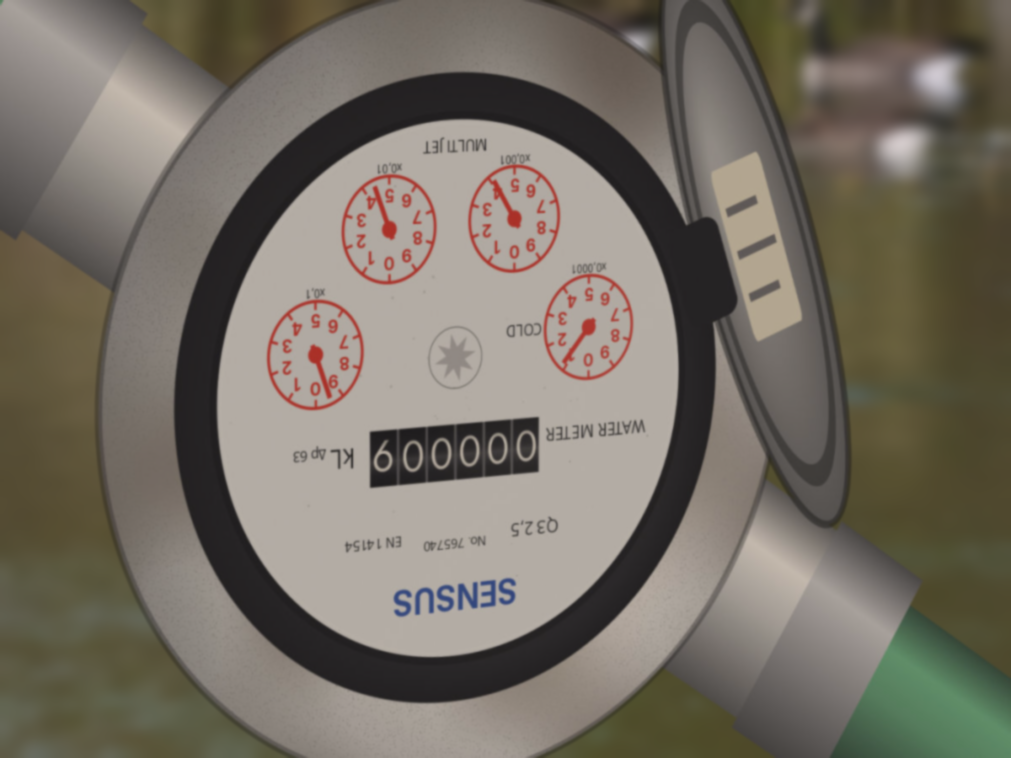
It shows value=8.9441 unit=kL
